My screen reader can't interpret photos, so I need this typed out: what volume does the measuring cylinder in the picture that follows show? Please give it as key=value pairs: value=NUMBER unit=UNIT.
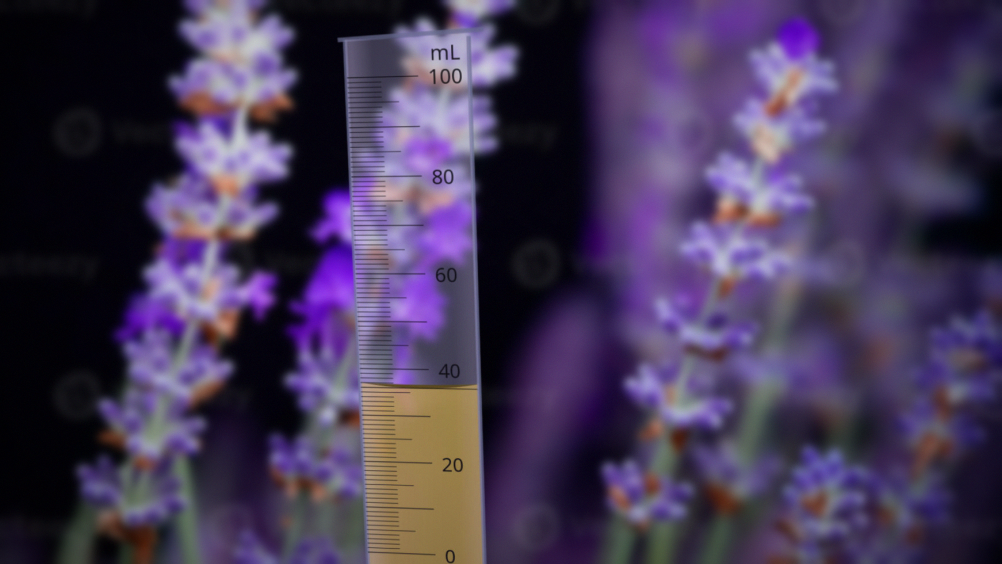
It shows value=36 unit=mL
